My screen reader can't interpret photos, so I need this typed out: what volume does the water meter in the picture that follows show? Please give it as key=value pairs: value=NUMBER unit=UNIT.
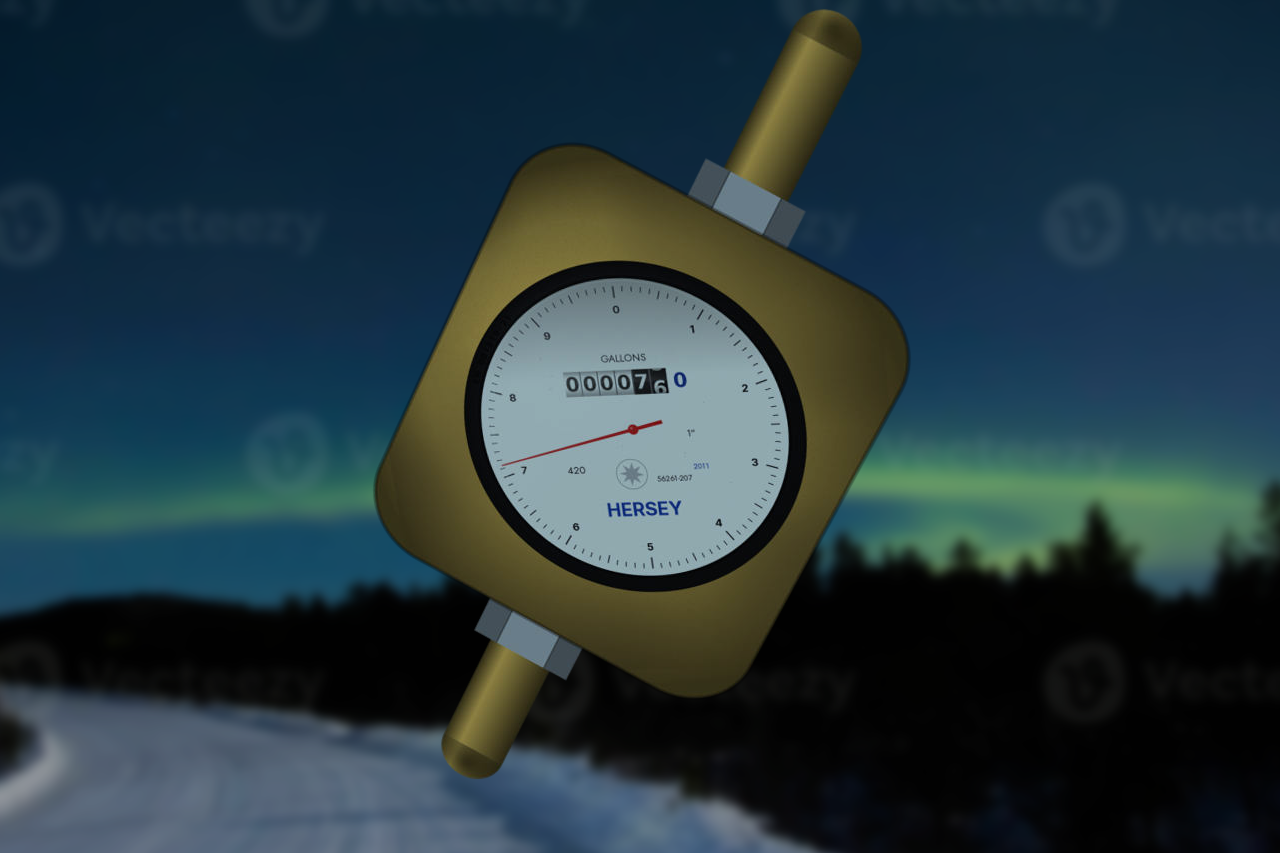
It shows value=757.1 unit=gal
